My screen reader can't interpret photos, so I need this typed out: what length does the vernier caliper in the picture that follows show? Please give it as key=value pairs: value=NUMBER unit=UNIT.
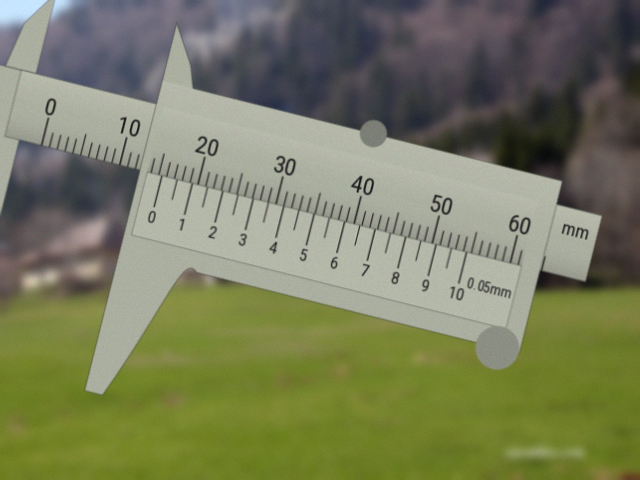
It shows value=15.4 unit=mm
